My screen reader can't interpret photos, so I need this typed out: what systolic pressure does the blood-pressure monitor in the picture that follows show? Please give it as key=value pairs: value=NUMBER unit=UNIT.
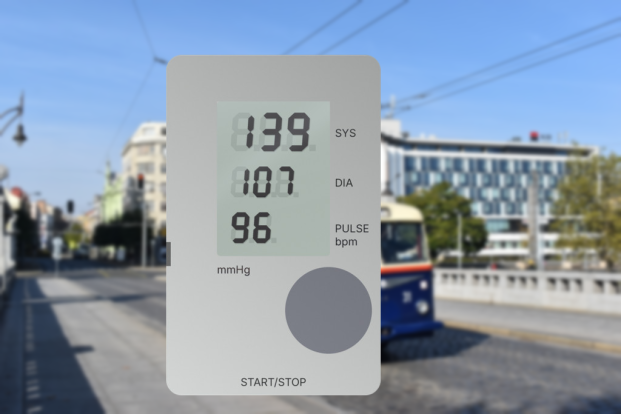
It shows value=139 unit=mmHg
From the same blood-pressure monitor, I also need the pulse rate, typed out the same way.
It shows value=96 unit=bpm
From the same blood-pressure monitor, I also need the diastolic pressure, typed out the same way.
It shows value=107 unit=mmHg
